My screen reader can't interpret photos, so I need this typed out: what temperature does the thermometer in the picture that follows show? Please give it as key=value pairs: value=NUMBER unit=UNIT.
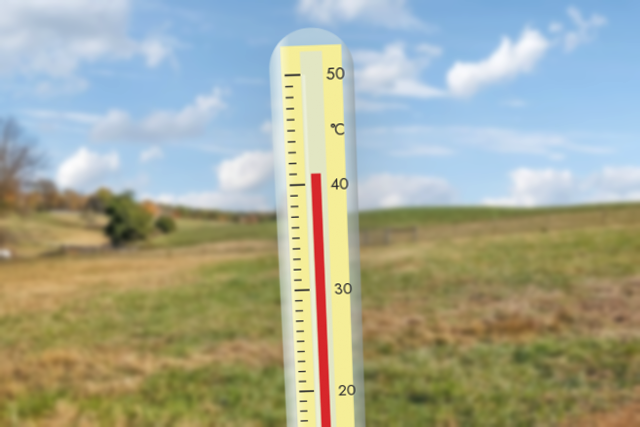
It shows value=41 unit=°C
